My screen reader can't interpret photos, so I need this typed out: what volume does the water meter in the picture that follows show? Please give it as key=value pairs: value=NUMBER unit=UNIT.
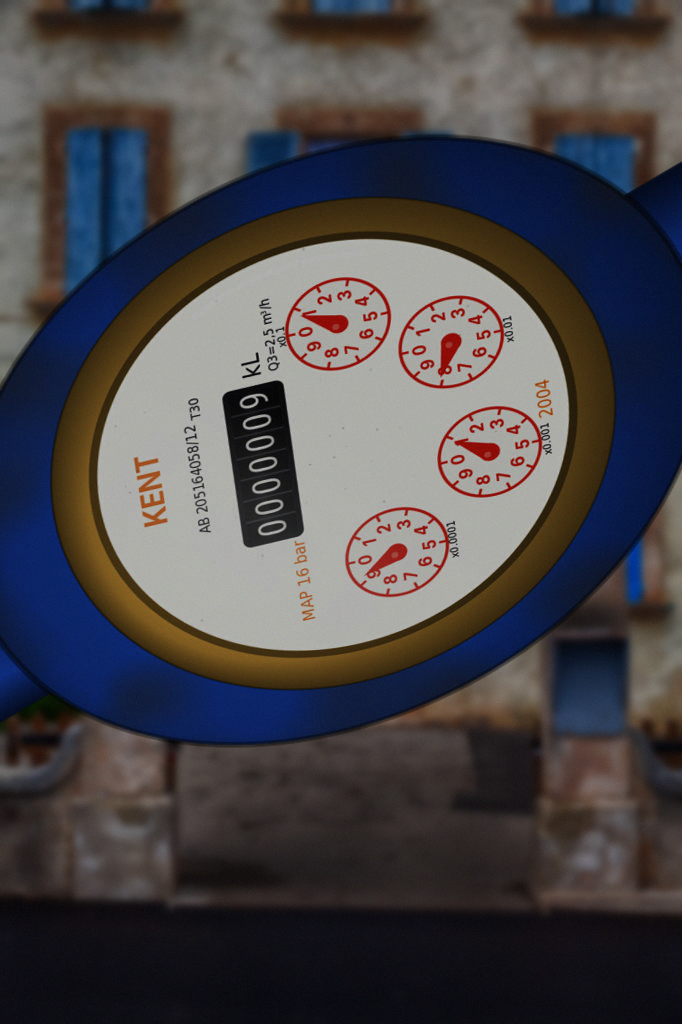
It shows value=9.0809 unit=kL
